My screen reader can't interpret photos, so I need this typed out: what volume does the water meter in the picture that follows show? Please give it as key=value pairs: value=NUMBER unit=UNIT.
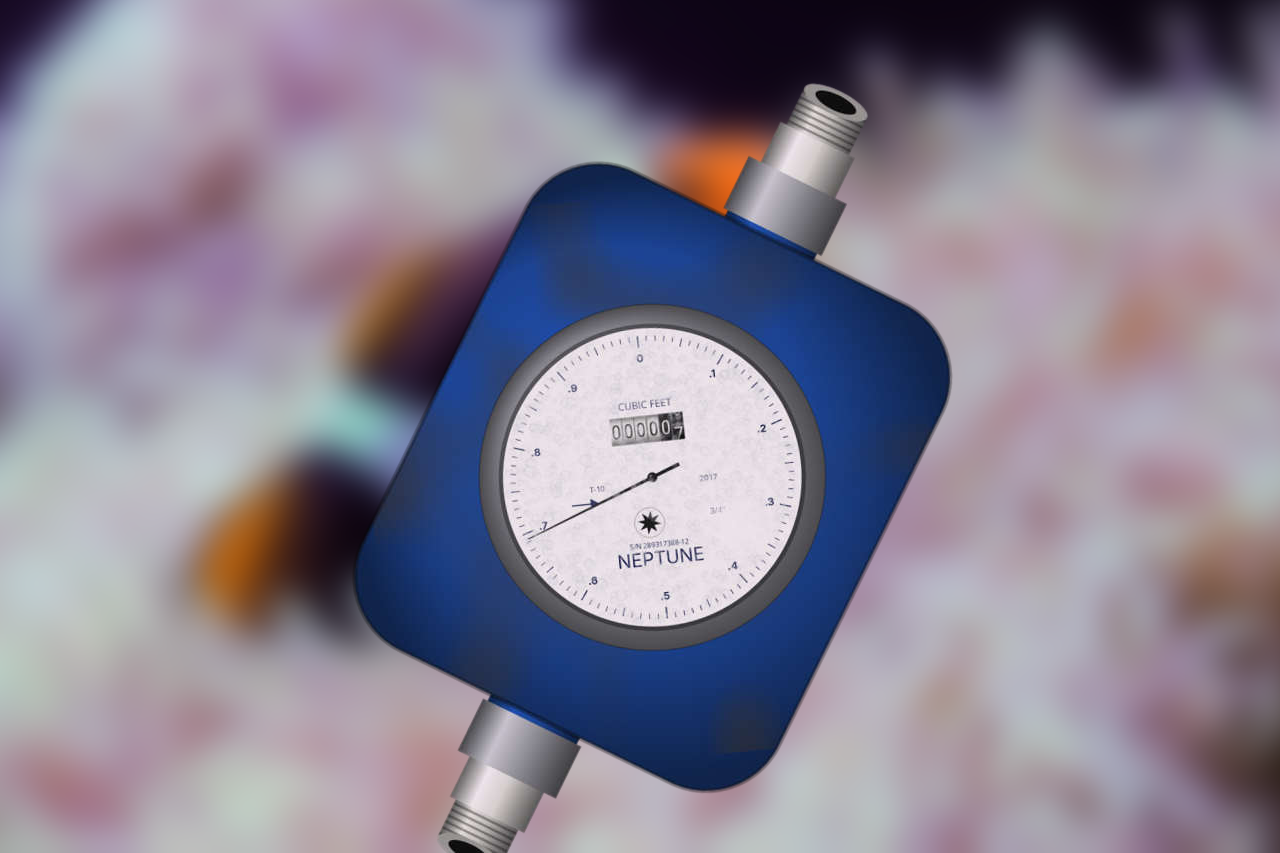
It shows value=6.69 unit=ft³
